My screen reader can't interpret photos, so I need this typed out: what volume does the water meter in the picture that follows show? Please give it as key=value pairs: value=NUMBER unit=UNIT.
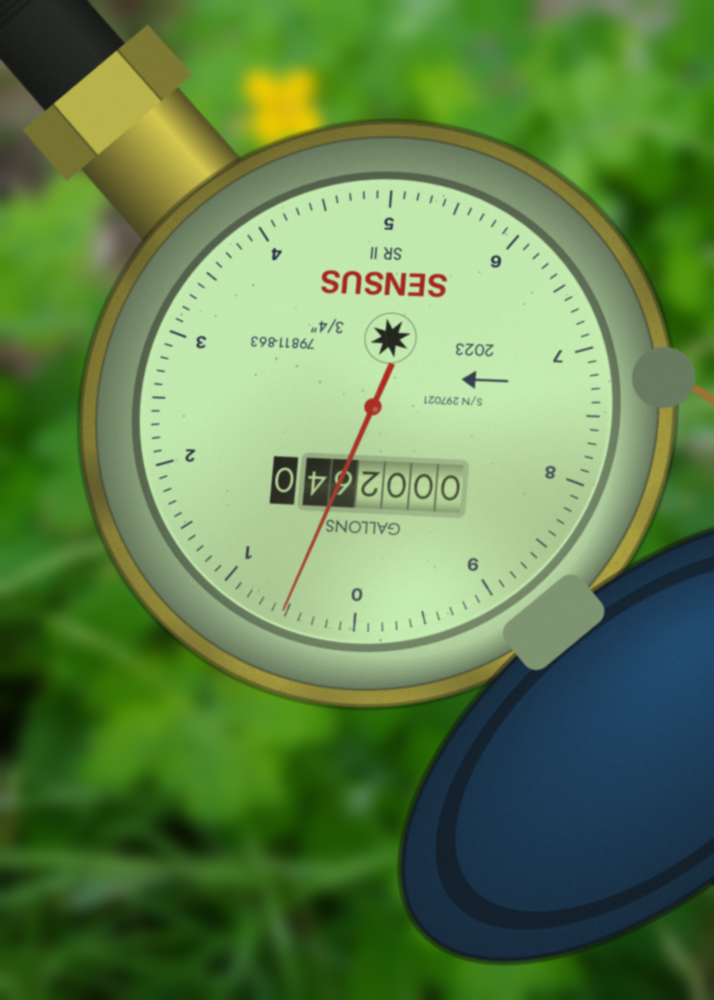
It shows value=2640.5 unit=gal
